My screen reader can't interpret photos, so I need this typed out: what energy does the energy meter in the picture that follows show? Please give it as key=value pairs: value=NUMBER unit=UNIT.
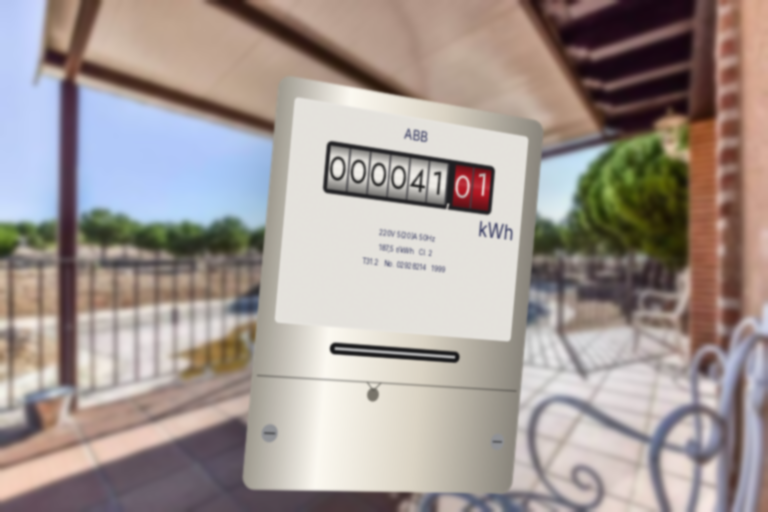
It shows value=41.01 unit=kWh
